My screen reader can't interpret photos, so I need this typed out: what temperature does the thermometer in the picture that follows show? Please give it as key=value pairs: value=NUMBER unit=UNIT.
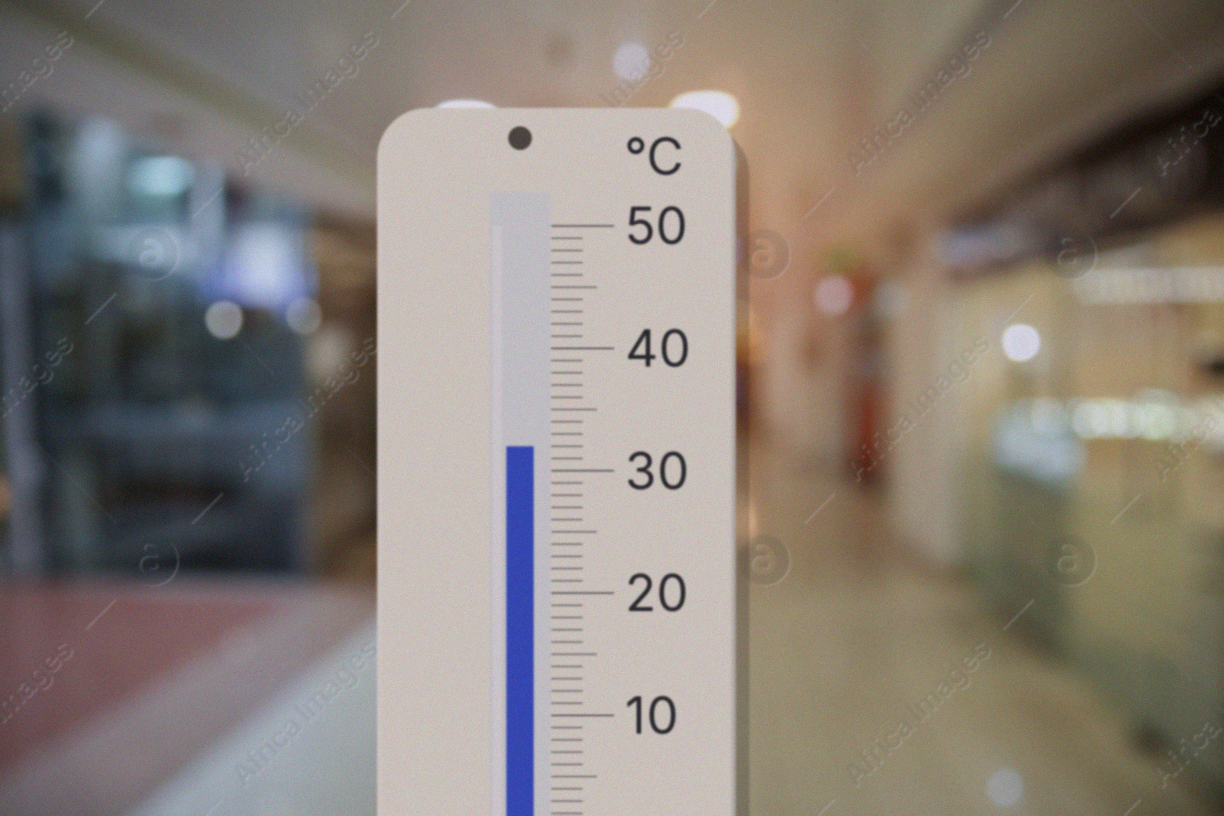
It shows value=32 unit=°C
